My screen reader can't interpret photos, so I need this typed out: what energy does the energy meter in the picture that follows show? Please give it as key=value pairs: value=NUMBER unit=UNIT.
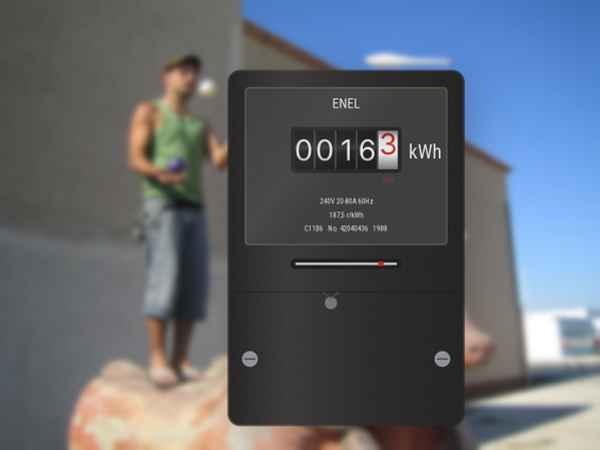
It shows value=16.3 unit=kWh
